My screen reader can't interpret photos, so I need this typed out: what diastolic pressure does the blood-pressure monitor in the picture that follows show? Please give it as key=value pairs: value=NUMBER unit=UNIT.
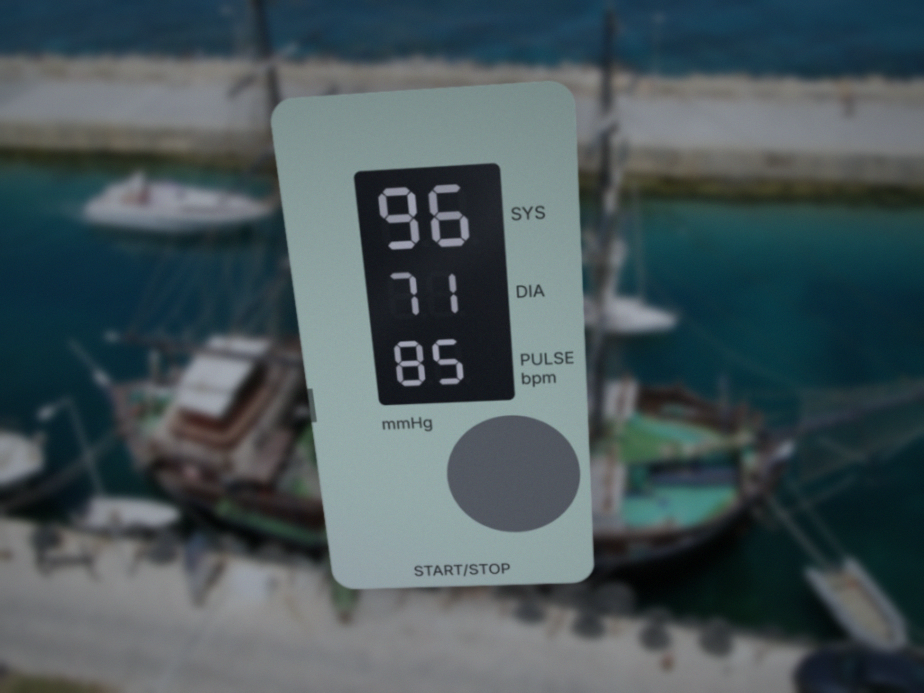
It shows value=71 unit=mmHg
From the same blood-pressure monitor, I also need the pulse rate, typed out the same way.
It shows value=85 unit=bpm
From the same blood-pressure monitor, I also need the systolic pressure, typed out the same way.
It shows value=96 unit=mmHg
